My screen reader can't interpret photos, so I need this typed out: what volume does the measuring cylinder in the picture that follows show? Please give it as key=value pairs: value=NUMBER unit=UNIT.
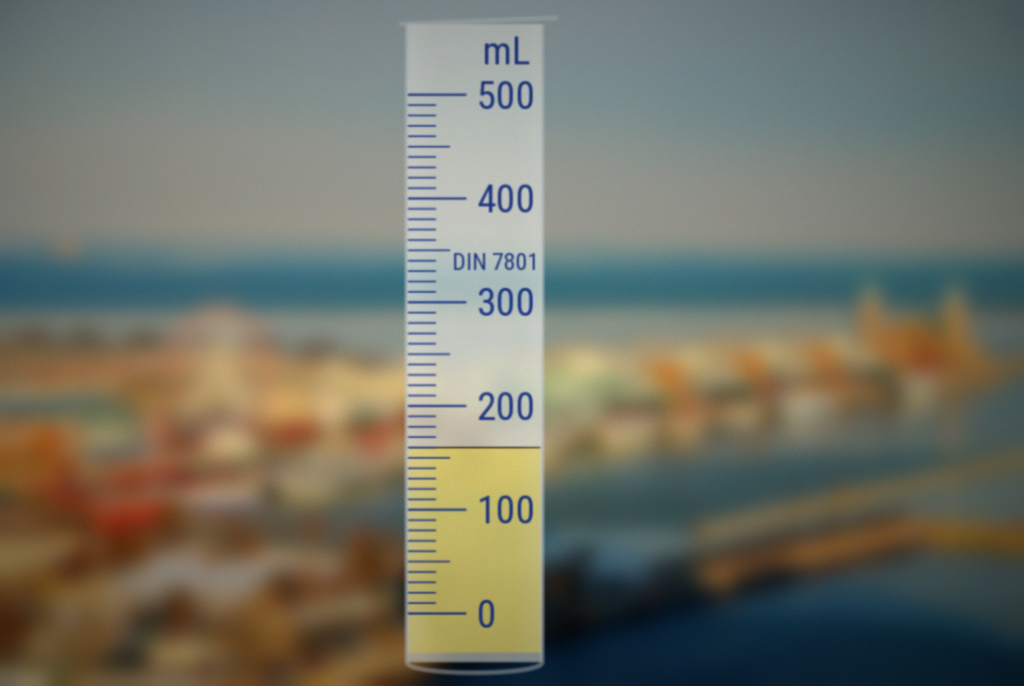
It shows value=160 unit=mL
